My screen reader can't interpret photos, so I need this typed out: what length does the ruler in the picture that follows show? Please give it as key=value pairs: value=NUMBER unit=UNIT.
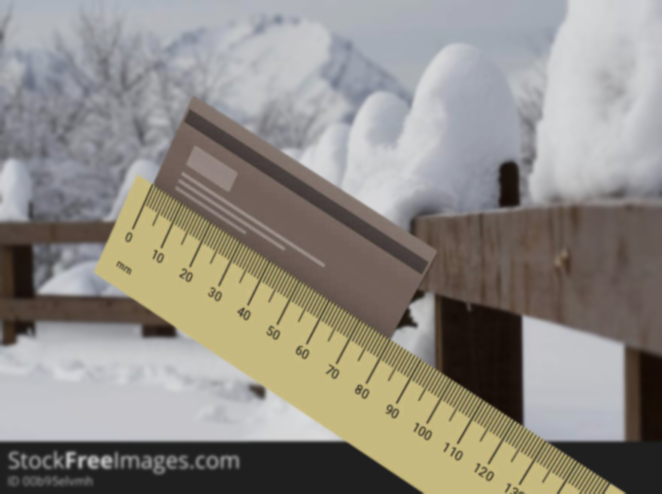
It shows value=80 unit=mm
